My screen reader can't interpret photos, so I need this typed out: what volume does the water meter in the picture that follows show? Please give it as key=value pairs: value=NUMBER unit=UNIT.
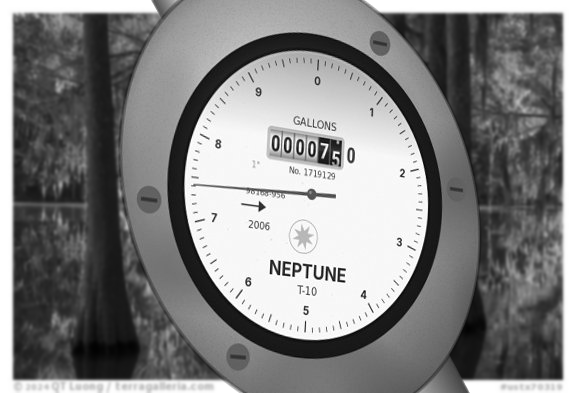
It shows value=747.4 unit=gal
